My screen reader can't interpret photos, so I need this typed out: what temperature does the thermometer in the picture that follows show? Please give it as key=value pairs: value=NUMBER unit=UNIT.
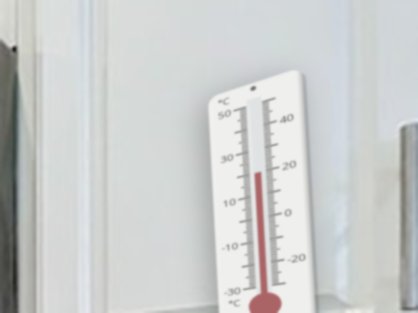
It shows value=20 unit=°C
